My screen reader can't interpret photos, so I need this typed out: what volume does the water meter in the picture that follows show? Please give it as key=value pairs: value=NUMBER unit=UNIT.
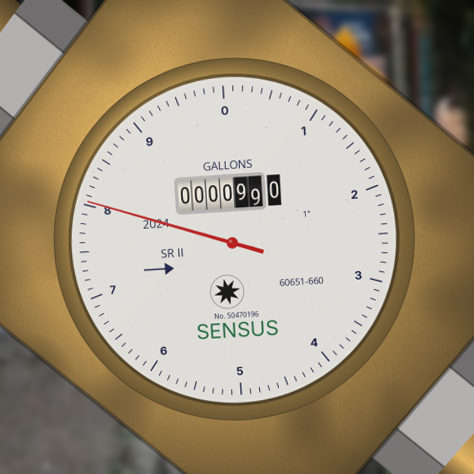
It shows value=988.0 unit=gal
